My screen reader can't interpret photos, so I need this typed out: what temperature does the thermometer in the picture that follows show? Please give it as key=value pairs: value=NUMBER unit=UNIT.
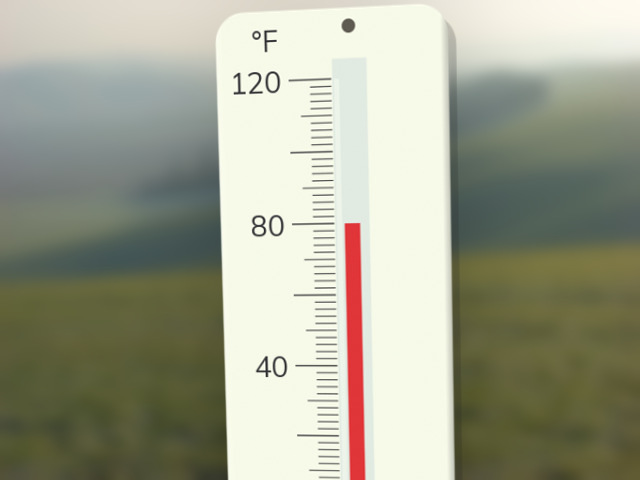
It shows value=80 unit=°F
